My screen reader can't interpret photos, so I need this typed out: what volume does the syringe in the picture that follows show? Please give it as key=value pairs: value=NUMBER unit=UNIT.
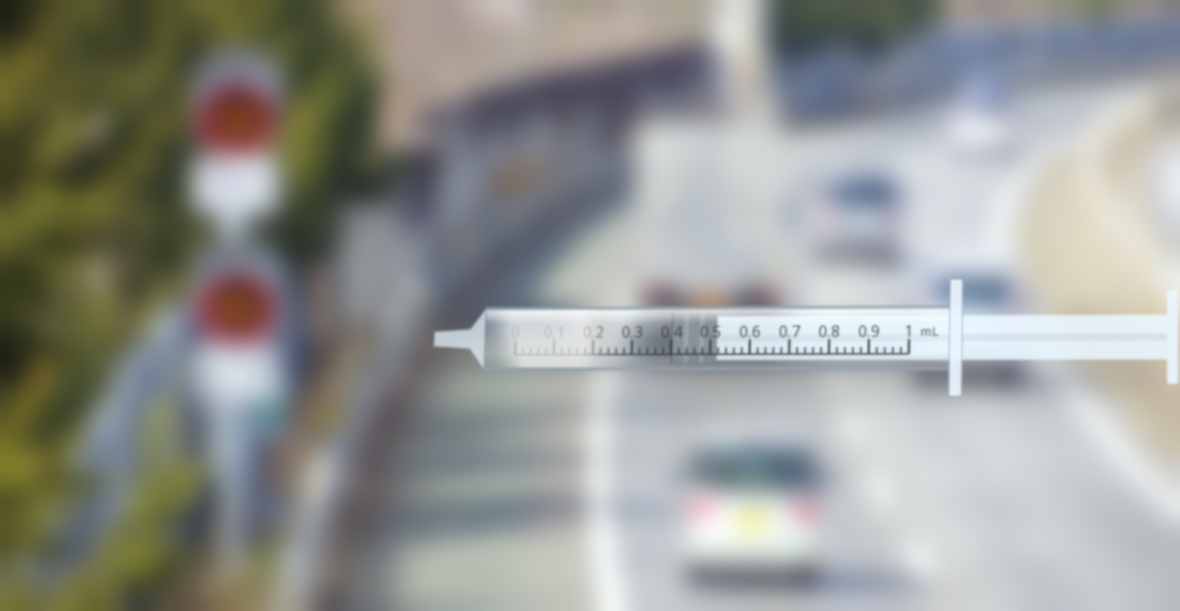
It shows value=0.4 unit=mL
